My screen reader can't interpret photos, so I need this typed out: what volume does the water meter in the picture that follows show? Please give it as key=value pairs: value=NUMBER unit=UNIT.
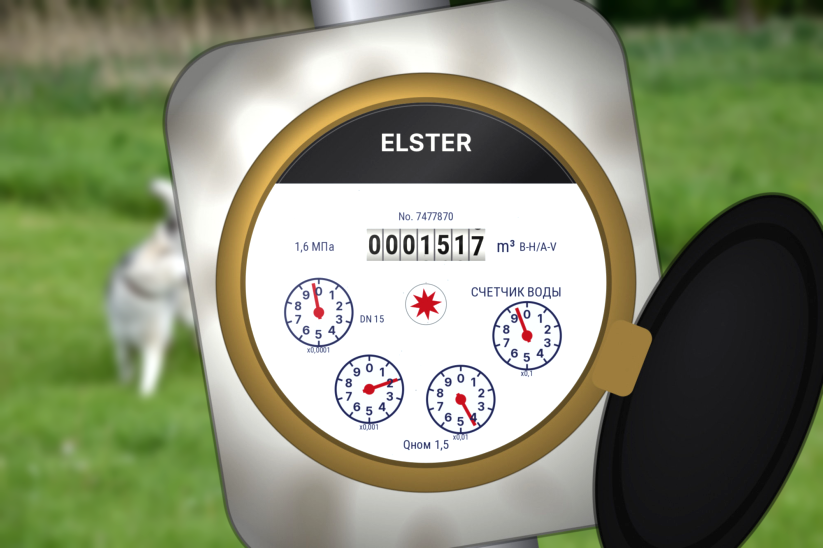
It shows value=1516.9419 unit=m³
